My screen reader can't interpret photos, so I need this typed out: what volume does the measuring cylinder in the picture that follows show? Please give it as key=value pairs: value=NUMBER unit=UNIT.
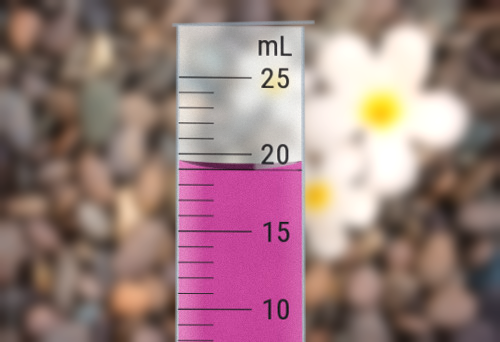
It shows value=19 unit=mL
